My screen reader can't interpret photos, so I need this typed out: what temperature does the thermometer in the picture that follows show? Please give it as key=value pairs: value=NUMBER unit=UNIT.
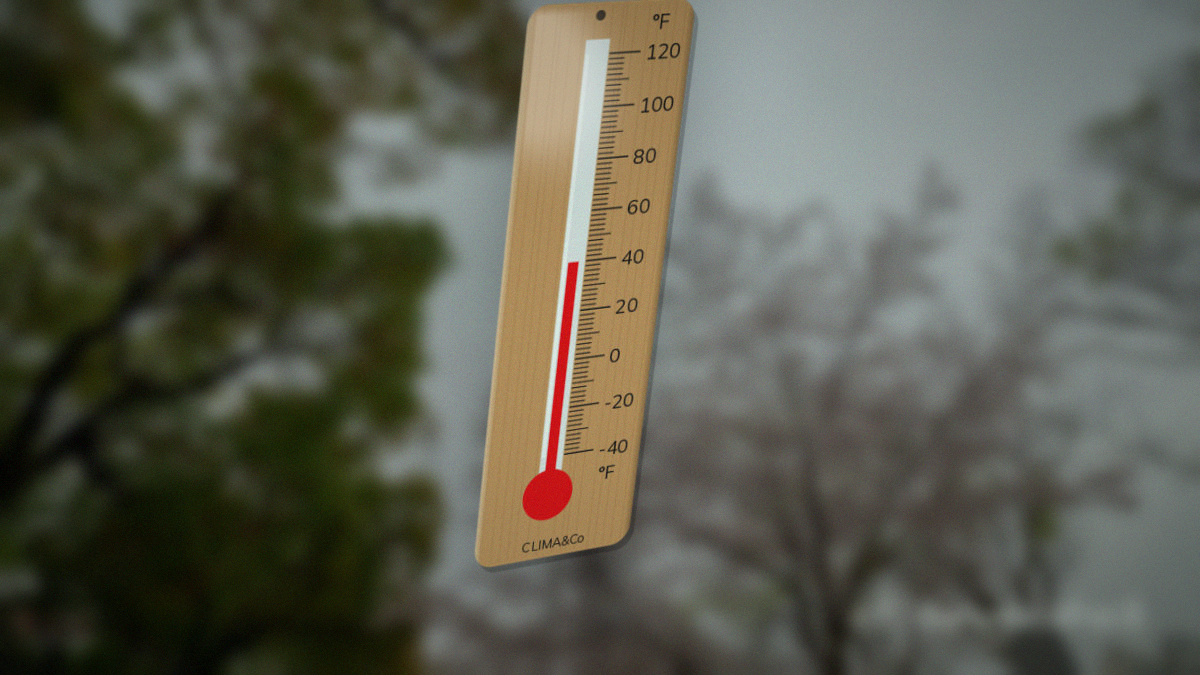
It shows value=40 unit=°F
